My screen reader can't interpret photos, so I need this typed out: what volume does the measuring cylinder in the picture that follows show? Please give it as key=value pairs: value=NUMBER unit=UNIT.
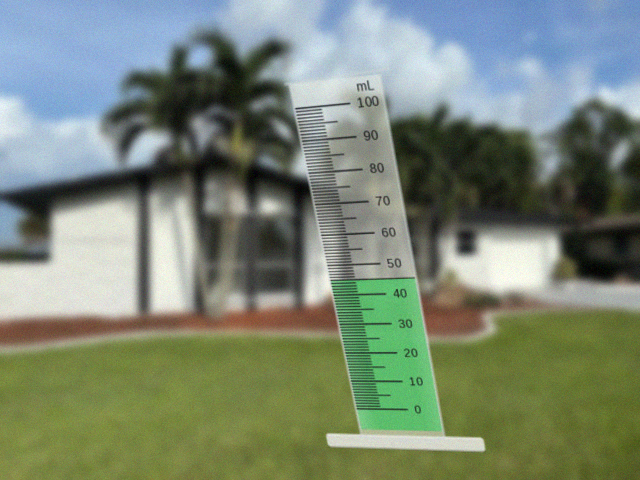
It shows value=45 unit=mL
